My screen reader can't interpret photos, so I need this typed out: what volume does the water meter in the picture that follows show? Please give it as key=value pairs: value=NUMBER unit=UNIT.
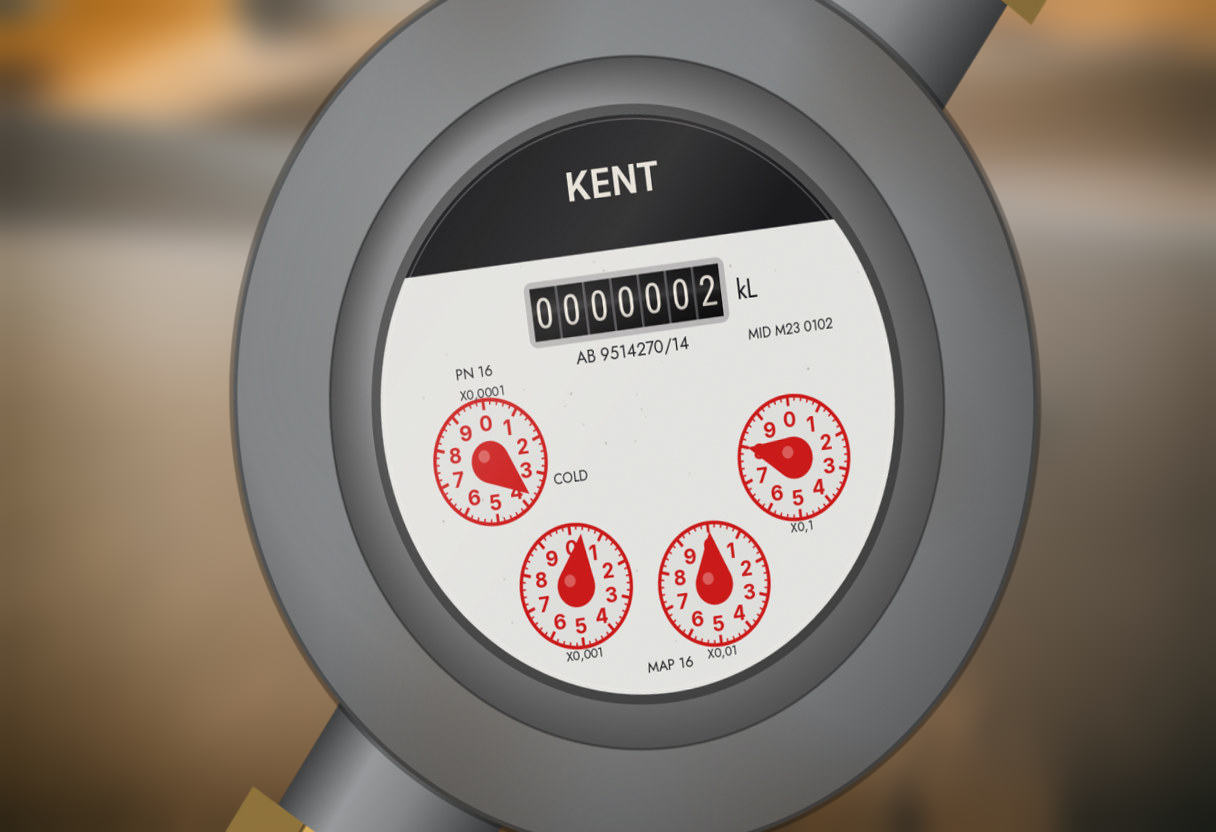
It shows value=2.8003 unit=kL
